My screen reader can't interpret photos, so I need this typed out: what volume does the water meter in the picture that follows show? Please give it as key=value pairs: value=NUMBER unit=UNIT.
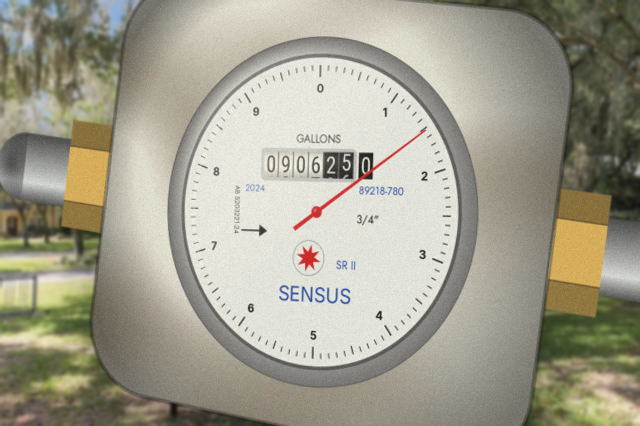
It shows value=906251.5 unit=gal
